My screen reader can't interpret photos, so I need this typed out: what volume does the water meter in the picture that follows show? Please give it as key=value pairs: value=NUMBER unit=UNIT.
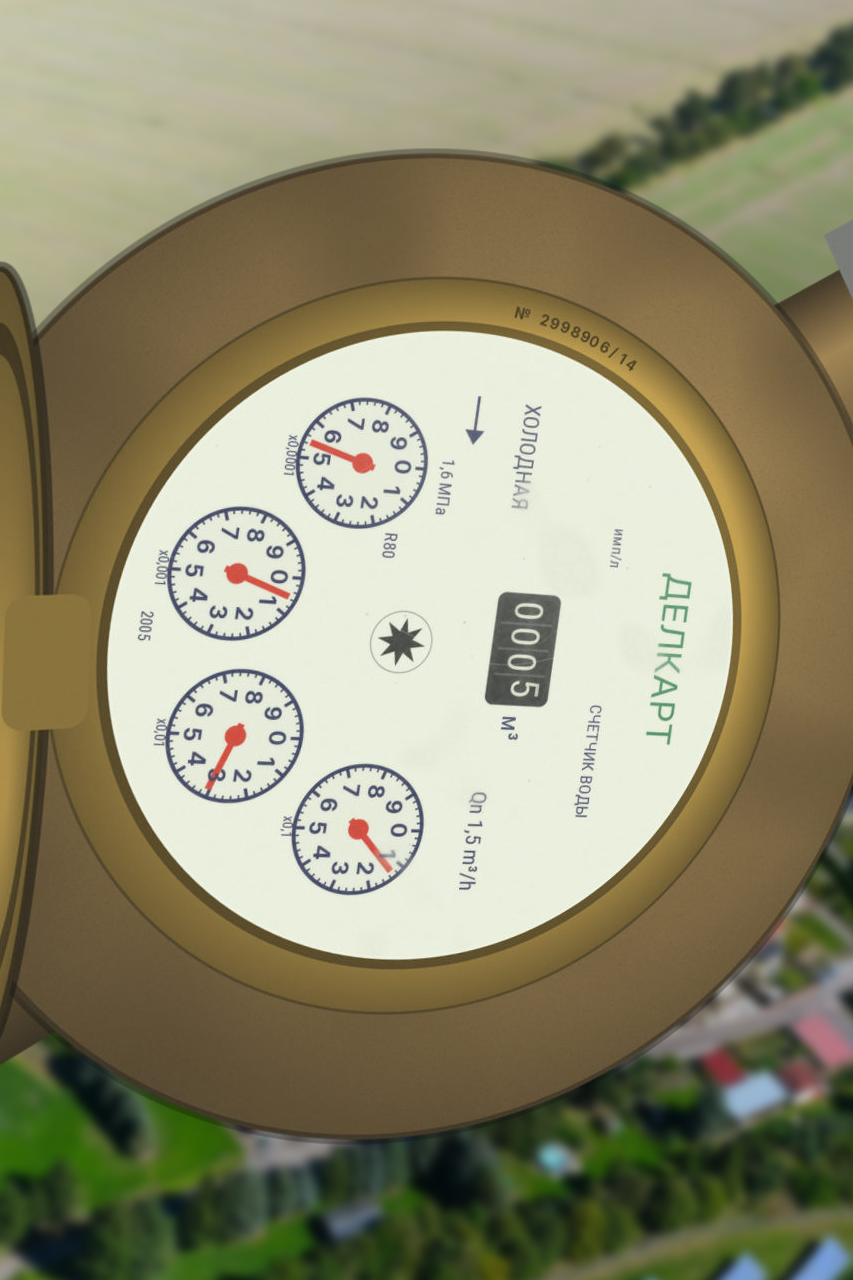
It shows value=5.1305 unit=m³
